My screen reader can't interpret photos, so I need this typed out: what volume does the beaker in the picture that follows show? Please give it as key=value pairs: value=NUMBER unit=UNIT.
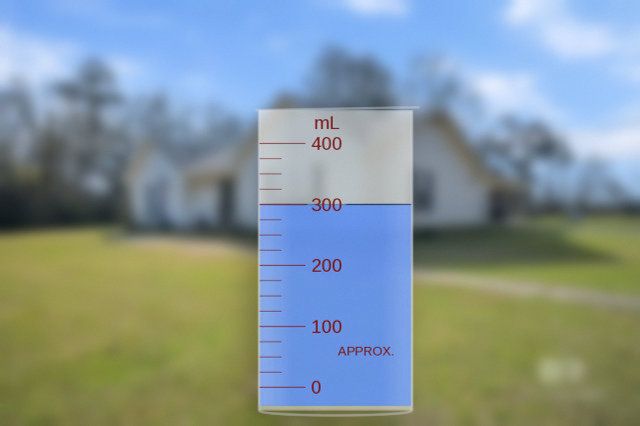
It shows value=300 unit=mL
